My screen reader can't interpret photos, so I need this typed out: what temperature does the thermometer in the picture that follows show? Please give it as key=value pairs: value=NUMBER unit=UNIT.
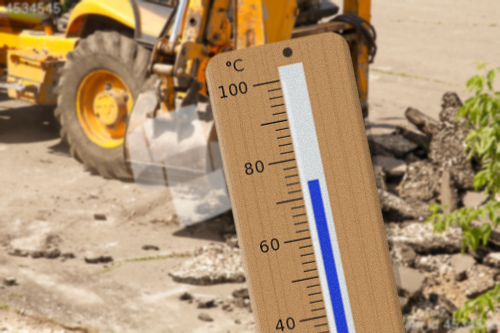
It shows value=74 unit=°C
